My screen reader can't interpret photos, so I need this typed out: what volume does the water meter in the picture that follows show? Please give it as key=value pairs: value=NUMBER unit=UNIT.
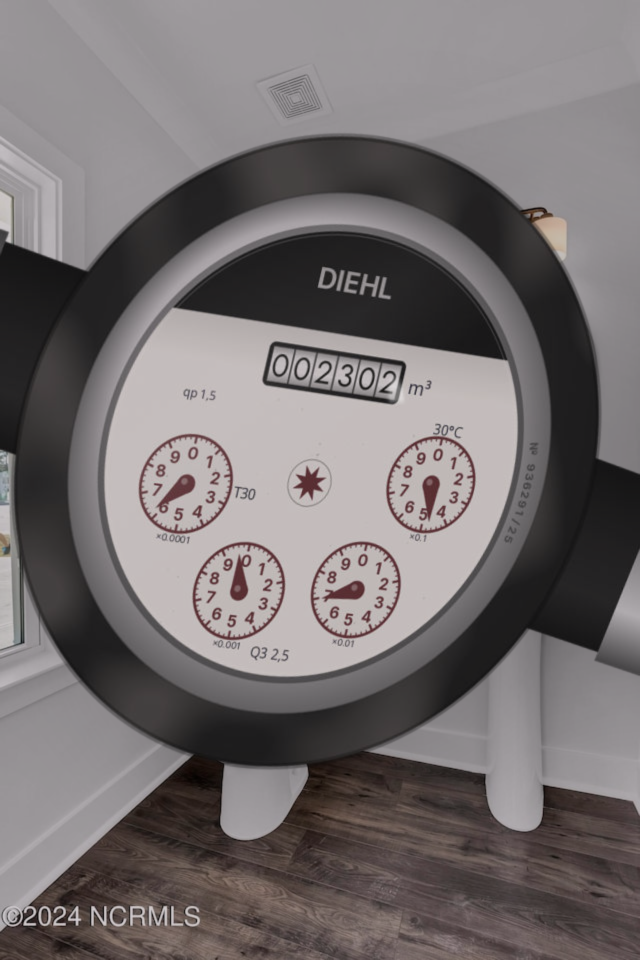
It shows value=2302.4696 unit=m³
